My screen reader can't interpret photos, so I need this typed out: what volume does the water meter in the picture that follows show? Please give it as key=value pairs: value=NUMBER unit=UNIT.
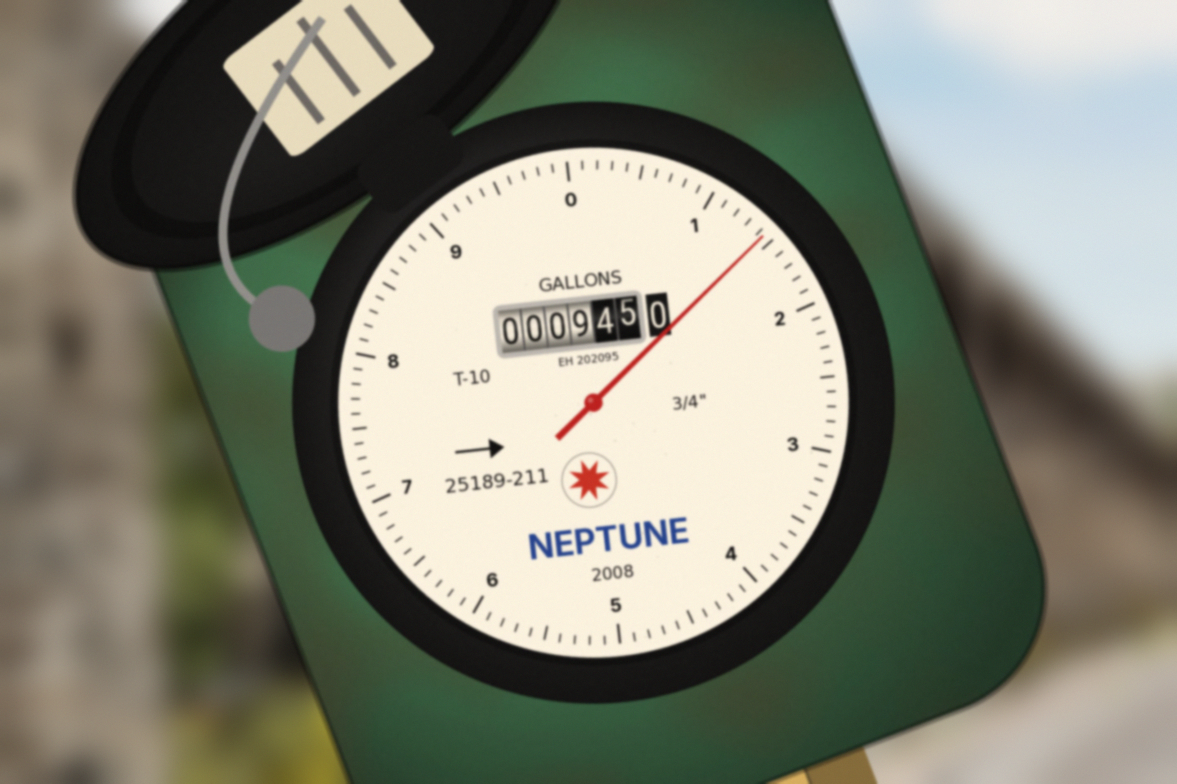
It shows value=9451.4 unit=gal
